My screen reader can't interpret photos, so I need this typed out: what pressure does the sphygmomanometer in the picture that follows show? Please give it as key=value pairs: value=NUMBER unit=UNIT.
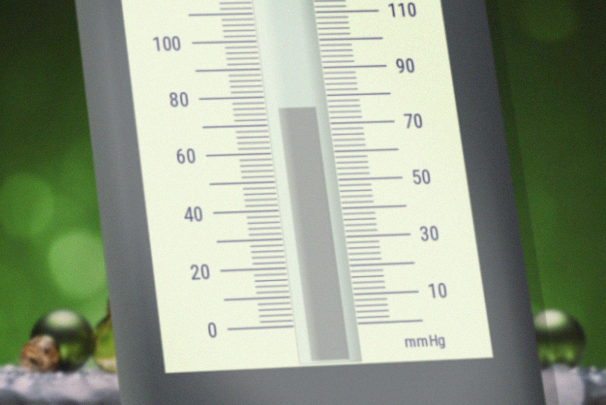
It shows value=76 unit=mmHg
